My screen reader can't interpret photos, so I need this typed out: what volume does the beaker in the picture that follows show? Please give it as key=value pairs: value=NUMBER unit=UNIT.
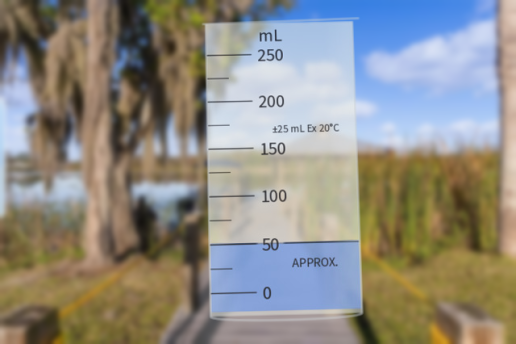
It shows value=50 unit=mL
